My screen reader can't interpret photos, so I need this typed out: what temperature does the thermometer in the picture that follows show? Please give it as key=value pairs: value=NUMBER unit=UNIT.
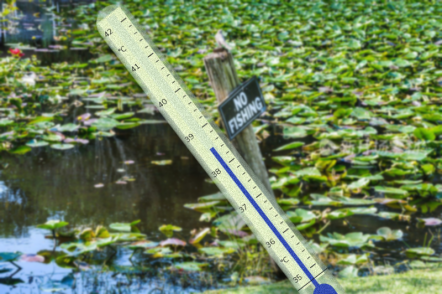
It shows value=38.5 unit=°C
